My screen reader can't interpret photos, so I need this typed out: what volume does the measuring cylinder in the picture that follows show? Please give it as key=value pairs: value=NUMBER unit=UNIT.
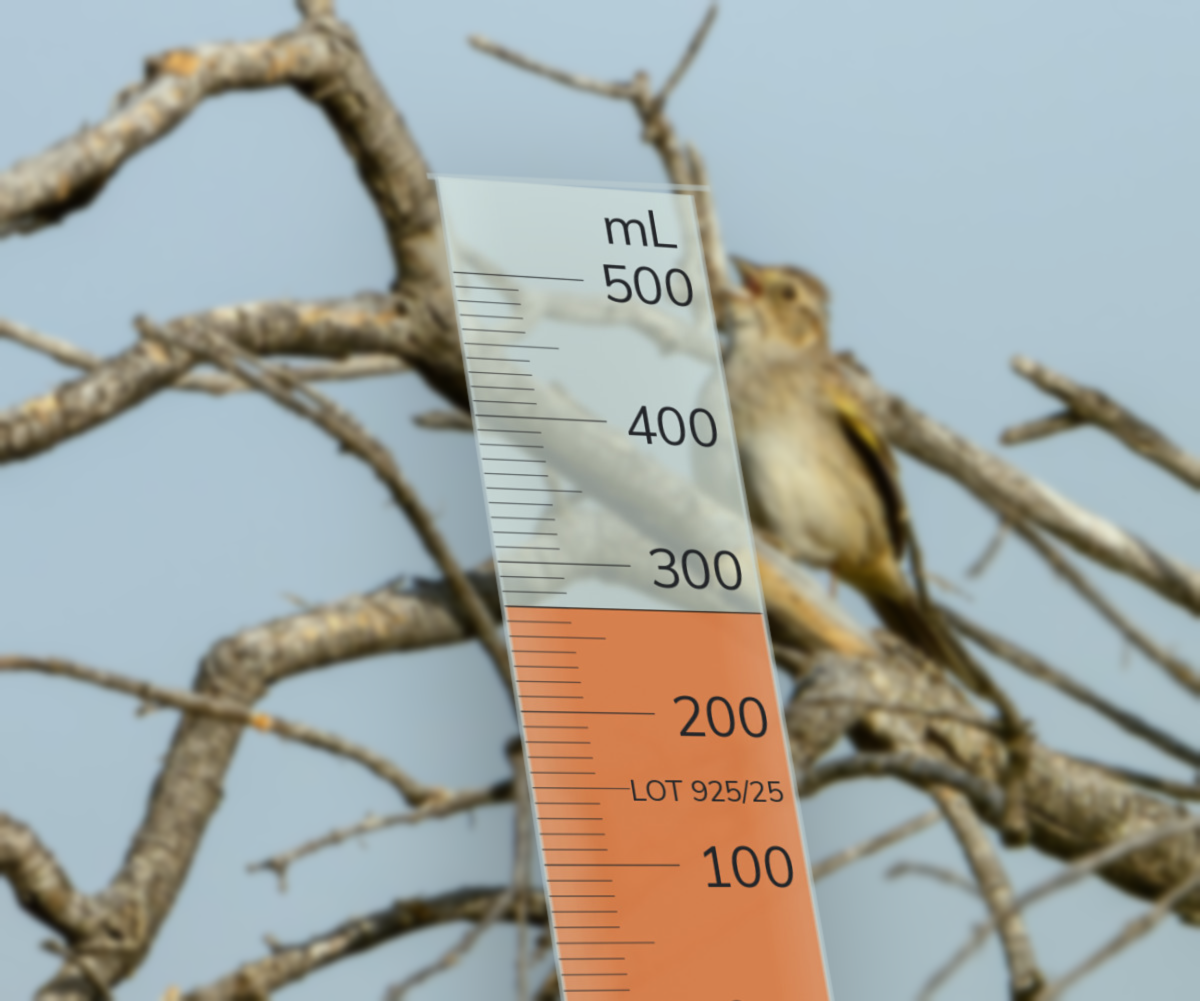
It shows value=270 unit=mL
